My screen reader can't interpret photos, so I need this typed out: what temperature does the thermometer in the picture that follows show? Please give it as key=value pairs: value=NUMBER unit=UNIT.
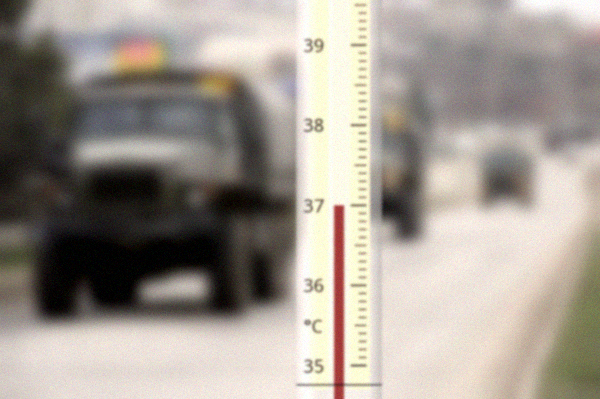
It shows value=37 unit=°C
